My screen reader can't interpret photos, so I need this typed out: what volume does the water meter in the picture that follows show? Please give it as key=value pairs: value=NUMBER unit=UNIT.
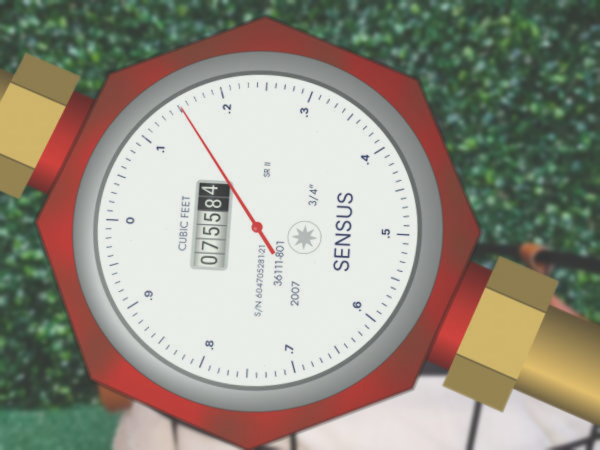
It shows value=75584.15 unit=ft³
